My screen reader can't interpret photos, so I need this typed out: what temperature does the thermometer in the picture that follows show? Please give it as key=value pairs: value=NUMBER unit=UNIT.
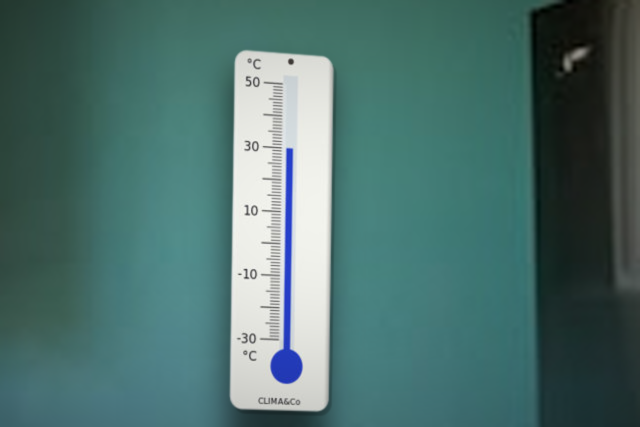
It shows value=30 unit=°C
